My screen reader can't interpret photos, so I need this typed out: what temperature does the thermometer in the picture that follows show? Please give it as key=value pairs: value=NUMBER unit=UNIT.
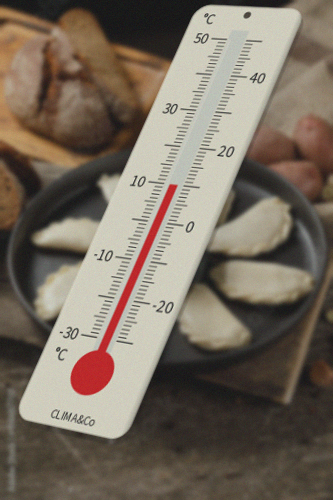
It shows value=10 unit=°C
